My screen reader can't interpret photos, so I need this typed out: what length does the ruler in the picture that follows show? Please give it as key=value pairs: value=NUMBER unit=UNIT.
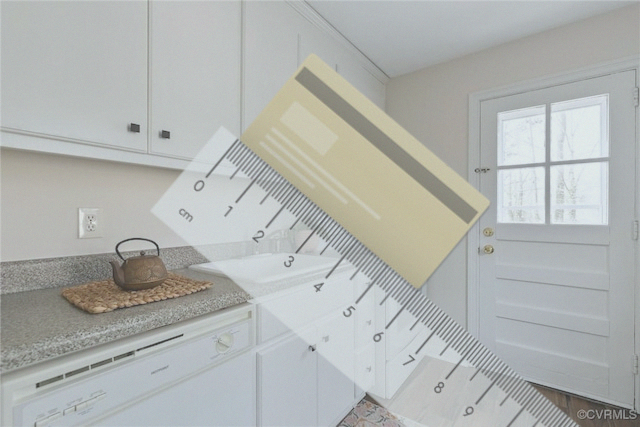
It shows value=6 unit=cm
